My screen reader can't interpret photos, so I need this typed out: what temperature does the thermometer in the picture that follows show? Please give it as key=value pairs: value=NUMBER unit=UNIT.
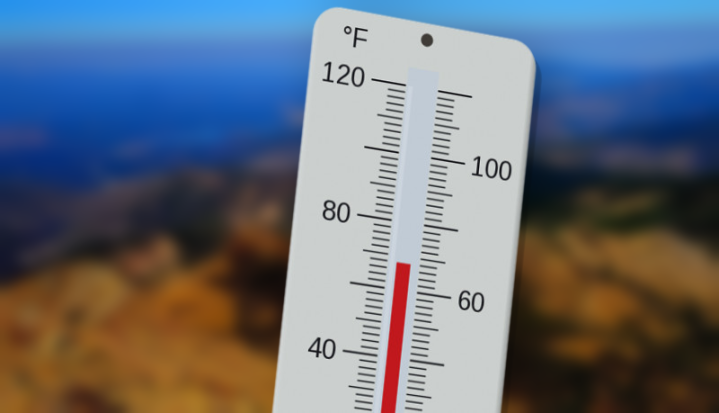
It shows value=68 unit=°F
